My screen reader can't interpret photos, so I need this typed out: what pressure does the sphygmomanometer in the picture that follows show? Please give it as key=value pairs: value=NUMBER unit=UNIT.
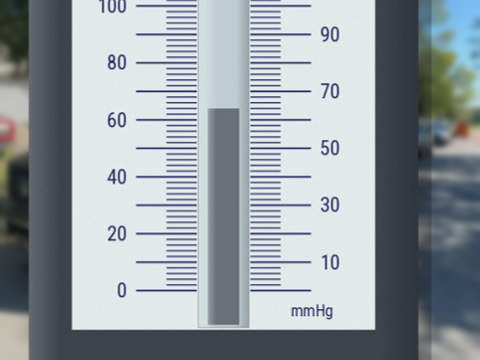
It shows value=64 unit=mmHg
